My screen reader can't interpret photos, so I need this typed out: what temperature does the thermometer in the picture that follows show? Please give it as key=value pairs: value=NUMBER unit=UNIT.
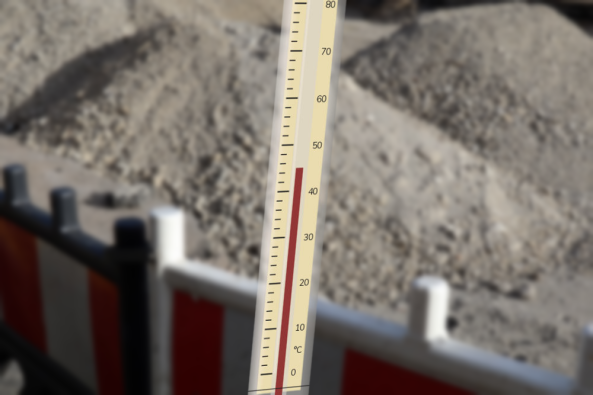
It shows value=45 unit=°C
